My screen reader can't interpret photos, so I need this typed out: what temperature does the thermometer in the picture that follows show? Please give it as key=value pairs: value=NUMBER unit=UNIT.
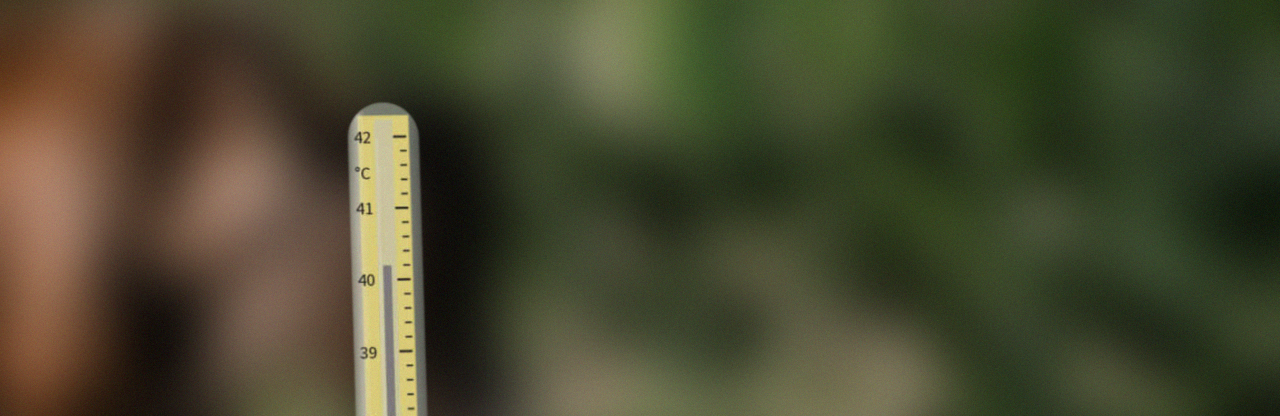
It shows value=40.2 unit=°C
